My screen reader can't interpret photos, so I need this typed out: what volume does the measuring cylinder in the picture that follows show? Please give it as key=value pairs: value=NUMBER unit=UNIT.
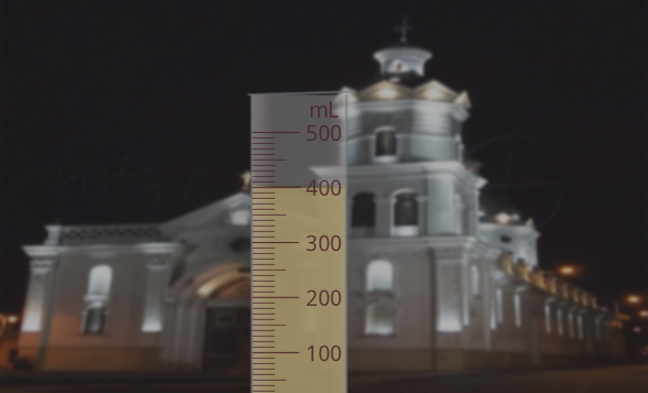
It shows value=400 unit=mL
